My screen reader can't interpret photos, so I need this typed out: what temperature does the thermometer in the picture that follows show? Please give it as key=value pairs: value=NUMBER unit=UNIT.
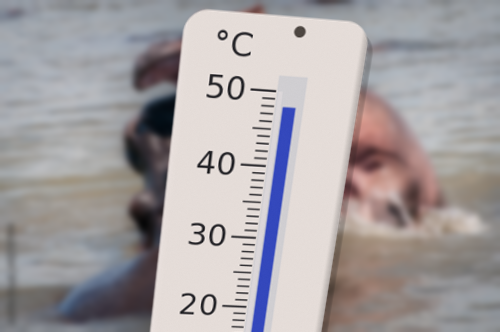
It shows value=48 unit=°C
